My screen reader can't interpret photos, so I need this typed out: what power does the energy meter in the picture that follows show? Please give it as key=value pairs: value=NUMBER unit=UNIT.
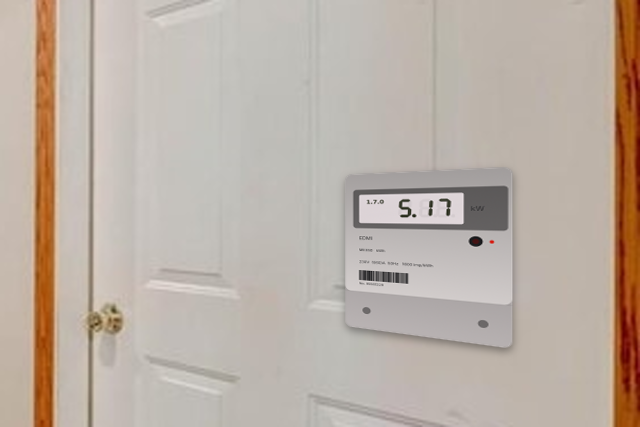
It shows value=5.17 unit=kW
